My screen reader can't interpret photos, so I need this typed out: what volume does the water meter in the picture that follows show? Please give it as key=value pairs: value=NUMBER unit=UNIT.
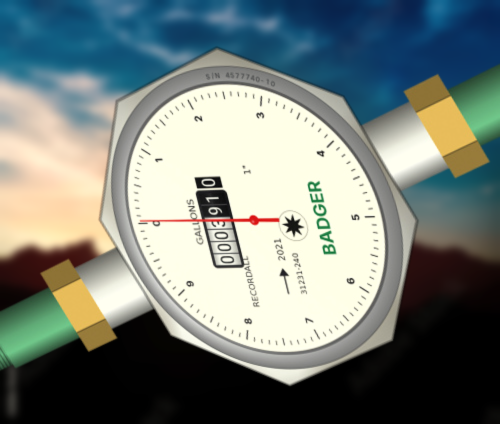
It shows value=3910.0 unit=gal
